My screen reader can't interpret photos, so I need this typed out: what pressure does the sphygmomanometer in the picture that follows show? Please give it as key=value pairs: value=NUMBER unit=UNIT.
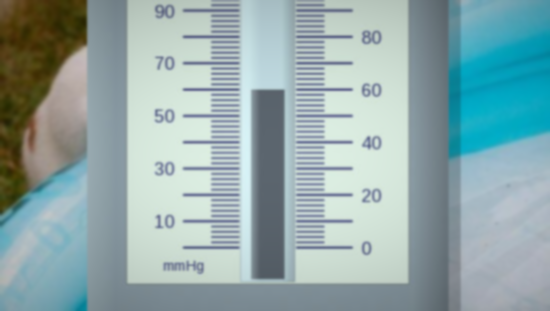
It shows value=60 unit=mmHg
